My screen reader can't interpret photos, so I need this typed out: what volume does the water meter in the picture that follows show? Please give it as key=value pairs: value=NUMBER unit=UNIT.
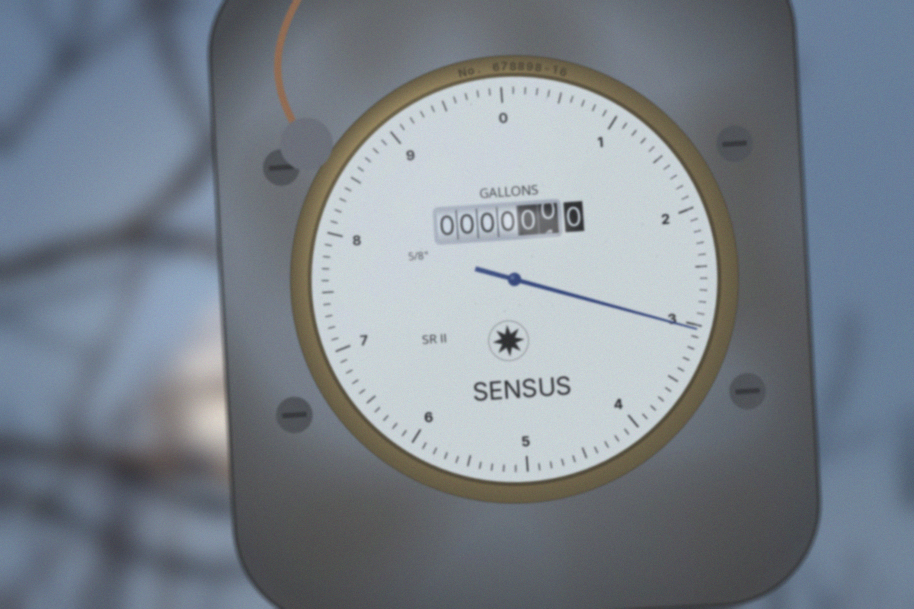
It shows value=3.0 unit=gal
